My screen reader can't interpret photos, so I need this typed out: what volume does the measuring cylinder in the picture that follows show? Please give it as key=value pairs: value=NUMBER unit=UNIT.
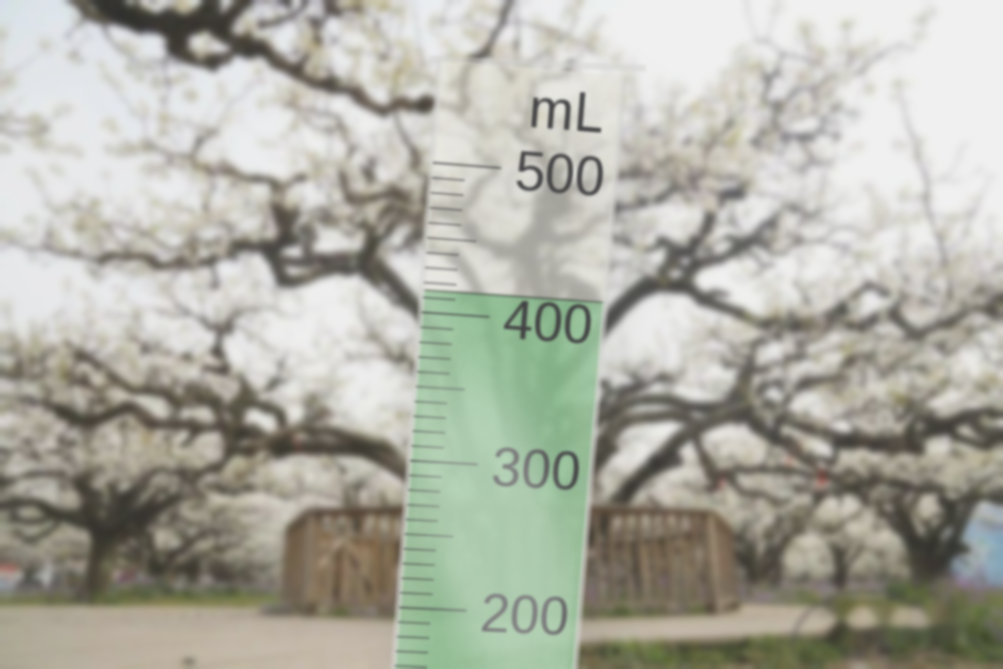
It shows value=415 unit=mL
